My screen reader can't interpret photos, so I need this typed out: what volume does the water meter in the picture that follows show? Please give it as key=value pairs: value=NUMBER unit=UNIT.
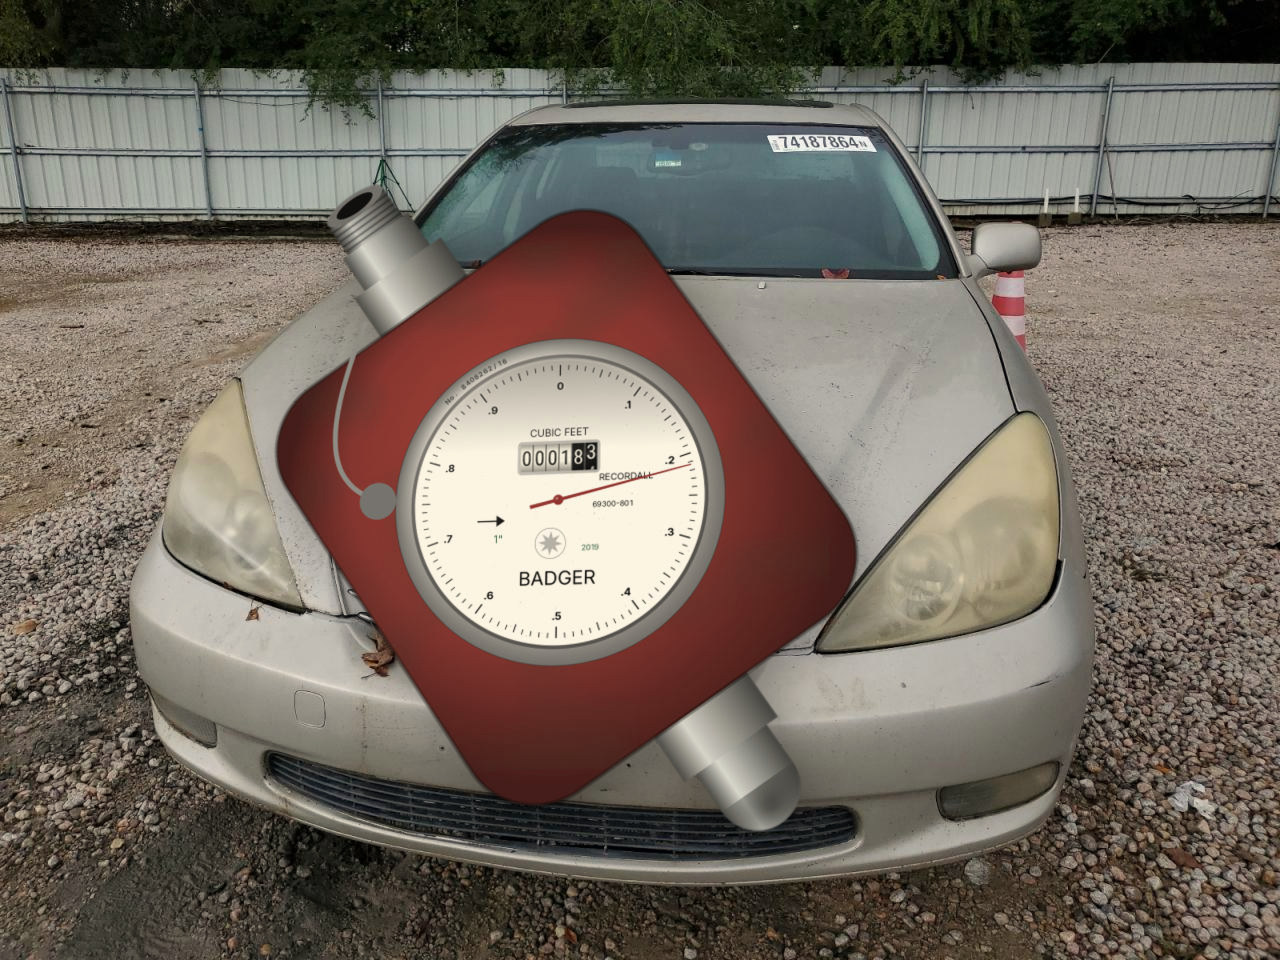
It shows value=183.21 unit=ft³
